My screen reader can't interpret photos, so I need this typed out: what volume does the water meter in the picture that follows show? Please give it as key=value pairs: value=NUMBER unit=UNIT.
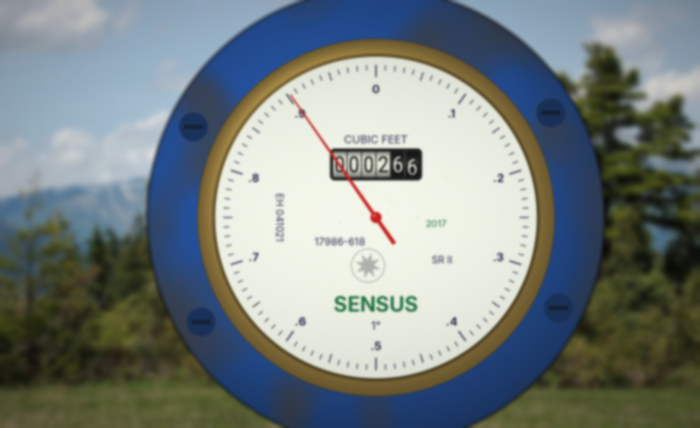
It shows value=265.90 unit=ft³
